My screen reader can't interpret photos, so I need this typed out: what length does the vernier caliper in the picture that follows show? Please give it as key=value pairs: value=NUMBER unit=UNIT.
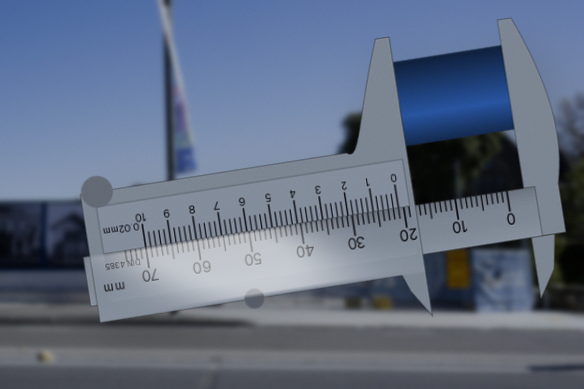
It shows value=21.0 unit=mm
